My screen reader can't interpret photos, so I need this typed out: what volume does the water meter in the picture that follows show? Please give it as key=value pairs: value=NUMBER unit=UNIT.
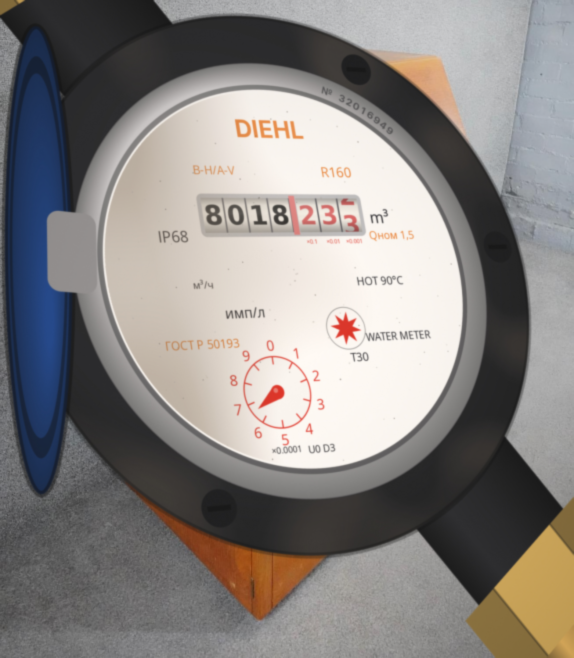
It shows value=8018.2326 unit=m³
